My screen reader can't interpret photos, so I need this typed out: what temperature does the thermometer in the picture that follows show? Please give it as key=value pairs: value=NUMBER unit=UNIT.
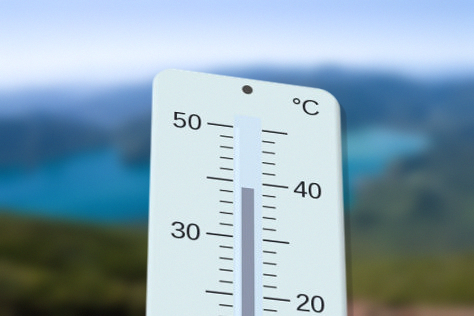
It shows value=39 unit=°C
